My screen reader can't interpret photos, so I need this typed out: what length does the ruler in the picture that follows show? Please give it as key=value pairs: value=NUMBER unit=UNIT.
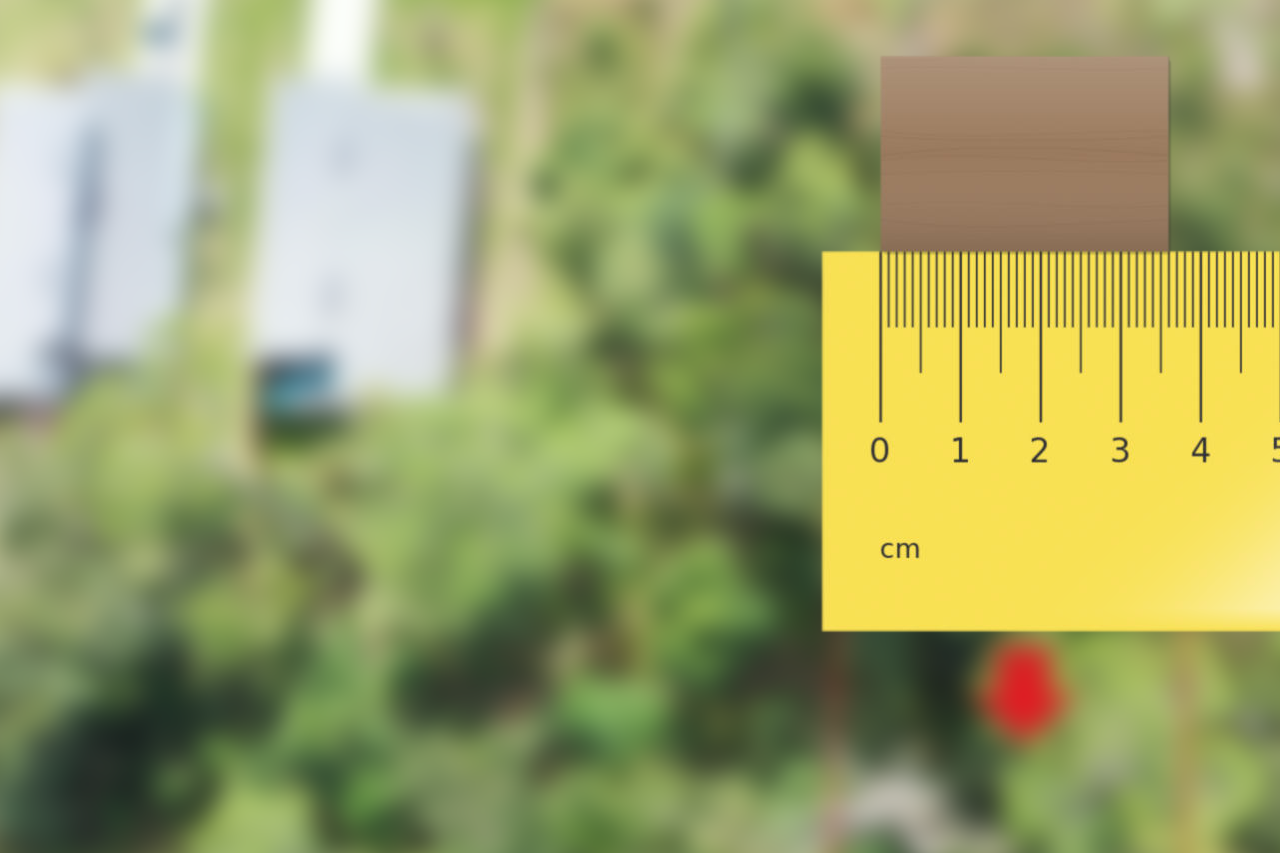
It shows value=3.6 unit=cm
